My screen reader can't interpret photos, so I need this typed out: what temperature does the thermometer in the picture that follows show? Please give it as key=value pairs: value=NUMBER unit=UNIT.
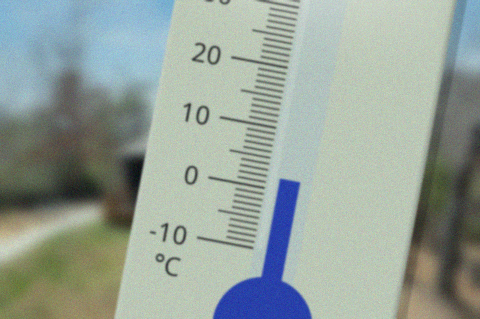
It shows value=2 unit=°C
